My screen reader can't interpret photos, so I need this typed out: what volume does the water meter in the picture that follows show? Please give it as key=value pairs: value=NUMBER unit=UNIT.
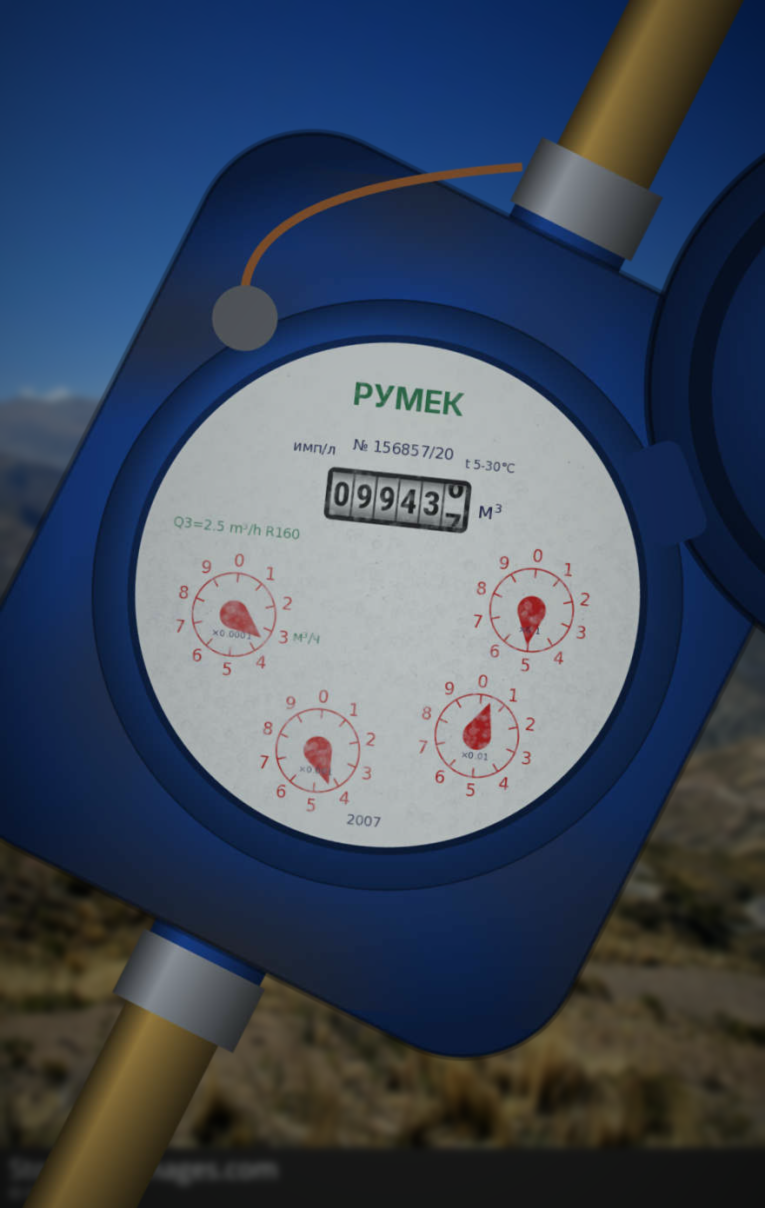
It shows value=99436.5043 unit=m³
